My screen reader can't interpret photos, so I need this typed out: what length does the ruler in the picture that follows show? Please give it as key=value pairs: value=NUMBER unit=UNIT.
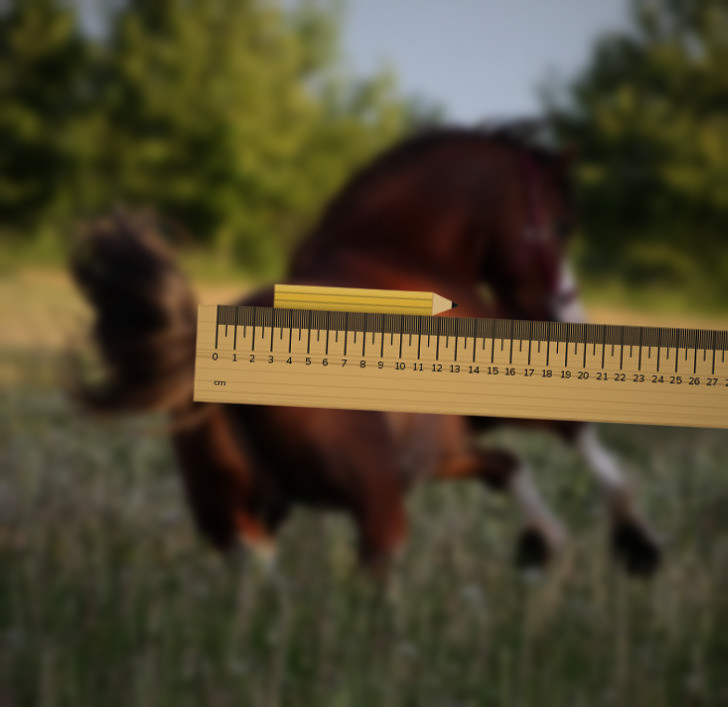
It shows value=10 unit=cm
